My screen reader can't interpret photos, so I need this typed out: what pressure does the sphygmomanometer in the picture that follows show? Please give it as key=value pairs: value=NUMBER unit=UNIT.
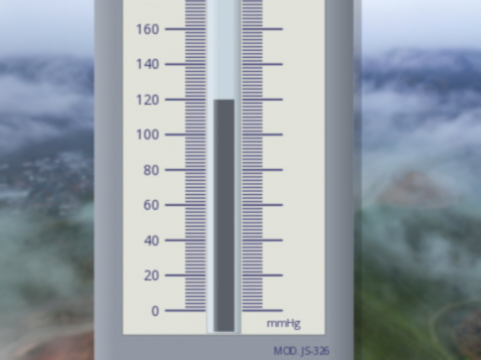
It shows value=120 unit=mmHg
